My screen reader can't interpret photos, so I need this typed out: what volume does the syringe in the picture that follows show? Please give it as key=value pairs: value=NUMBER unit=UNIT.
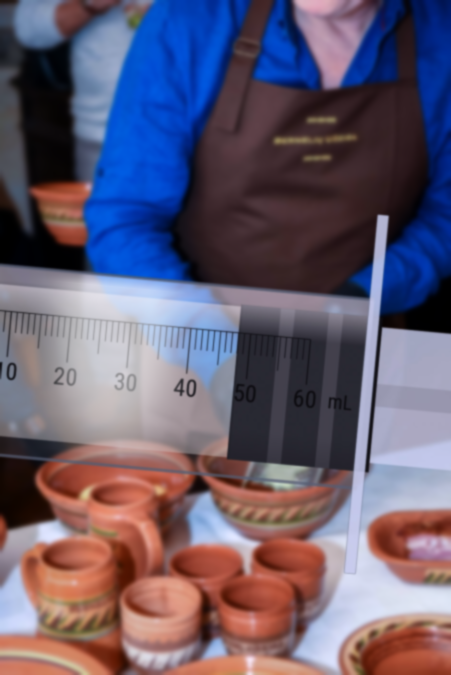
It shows value=48 unit=mL
